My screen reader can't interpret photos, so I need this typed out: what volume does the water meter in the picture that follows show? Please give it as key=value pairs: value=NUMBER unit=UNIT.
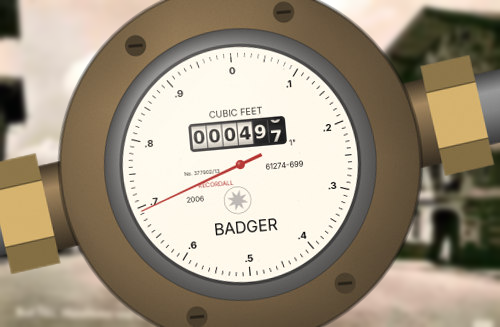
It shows value=496.69 unit=ft³
